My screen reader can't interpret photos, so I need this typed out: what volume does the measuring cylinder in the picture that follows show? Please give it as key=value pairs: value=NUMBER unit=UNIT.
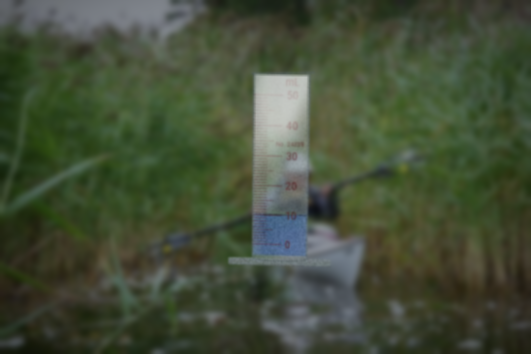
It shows value=10 unit=mL
